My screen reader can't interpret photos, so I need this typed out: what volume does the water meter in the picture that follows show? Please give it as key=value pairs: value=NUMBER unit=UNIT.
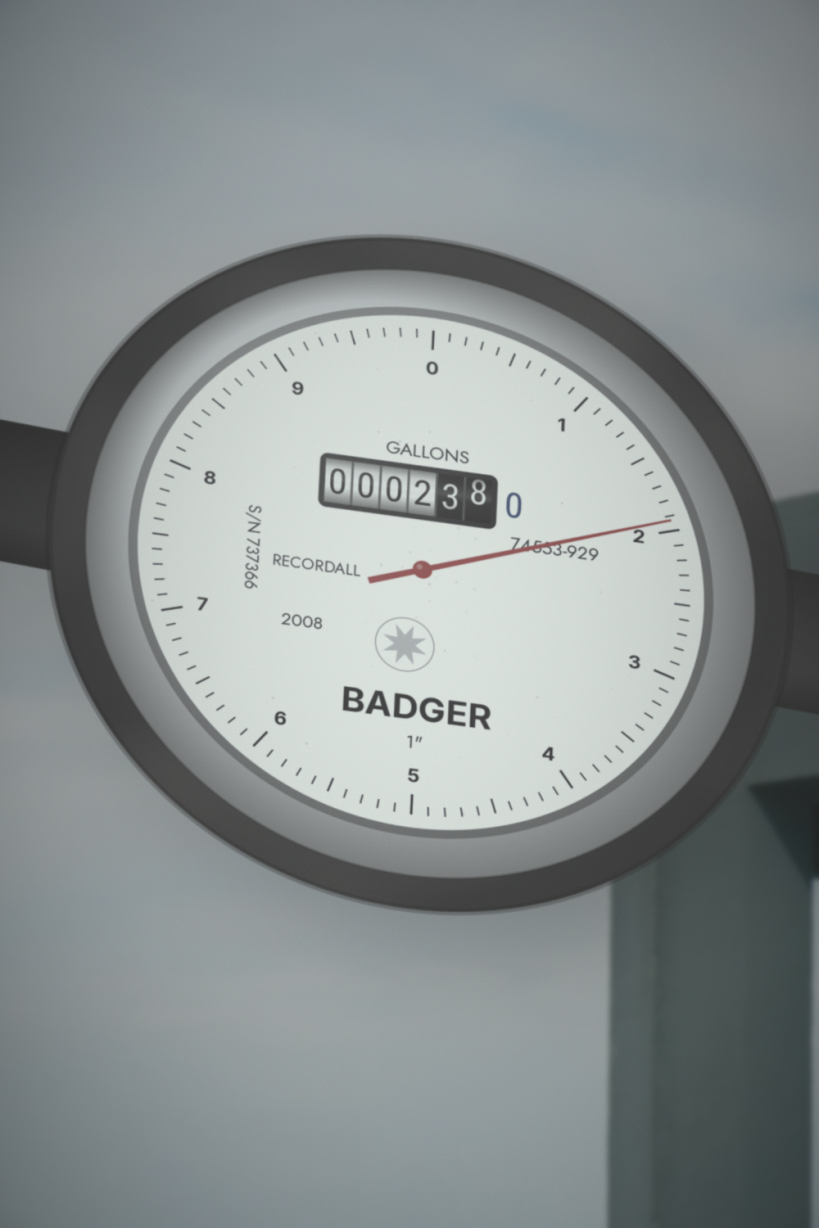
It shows value=2381.9 unit=gal
